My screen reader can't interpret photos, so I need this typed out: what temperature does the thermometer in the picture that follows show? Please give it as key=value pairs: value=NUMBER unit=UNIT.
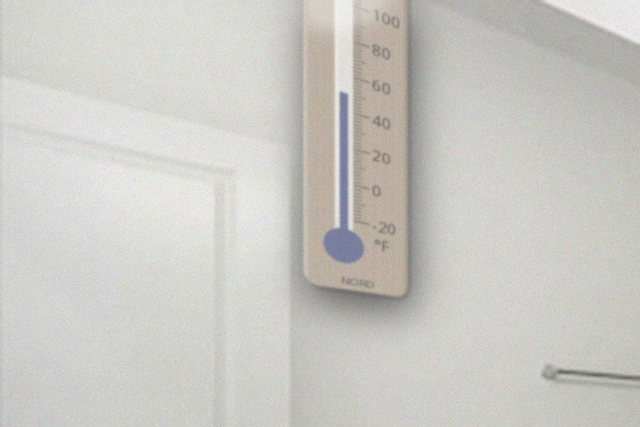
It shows value=50 unit=°F
